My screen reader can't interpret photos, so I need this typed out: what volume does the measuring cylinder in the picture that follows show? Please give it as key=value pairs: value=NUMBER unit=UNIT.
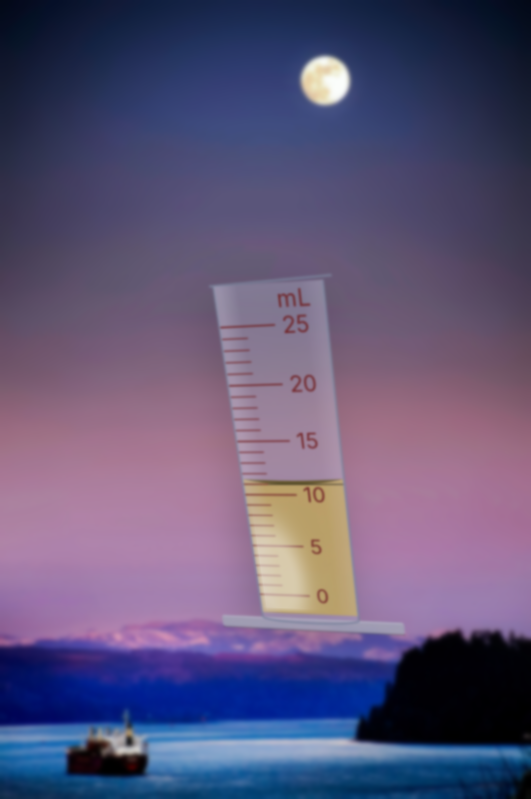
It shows value=11 unit=mL
